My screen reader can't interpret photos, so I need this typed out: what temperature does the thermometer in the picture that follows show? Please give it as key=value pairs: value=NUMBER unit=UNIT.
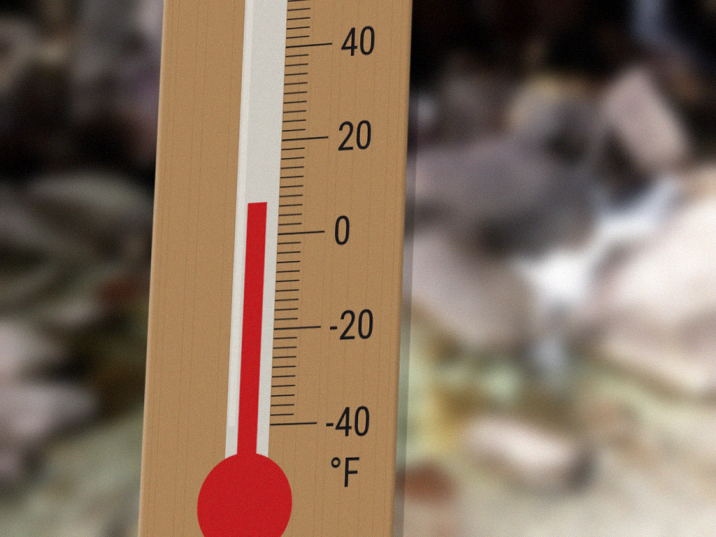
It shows value=7 unit=°F
